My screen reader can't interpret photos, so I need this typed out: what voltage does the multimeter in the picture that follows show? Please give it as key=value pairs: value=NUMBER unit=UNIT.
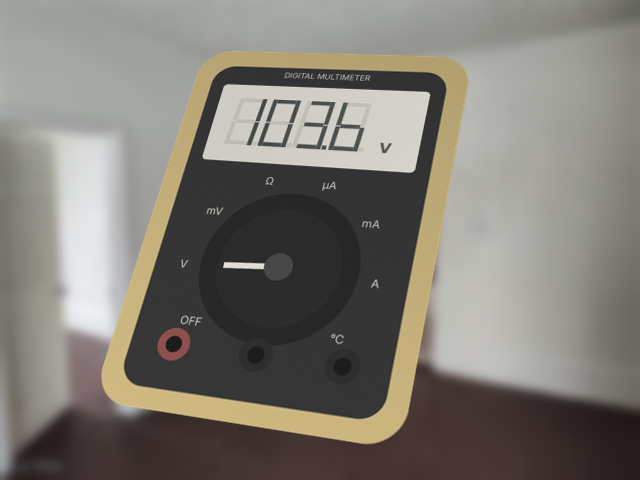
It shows value=103.6 unit=V
